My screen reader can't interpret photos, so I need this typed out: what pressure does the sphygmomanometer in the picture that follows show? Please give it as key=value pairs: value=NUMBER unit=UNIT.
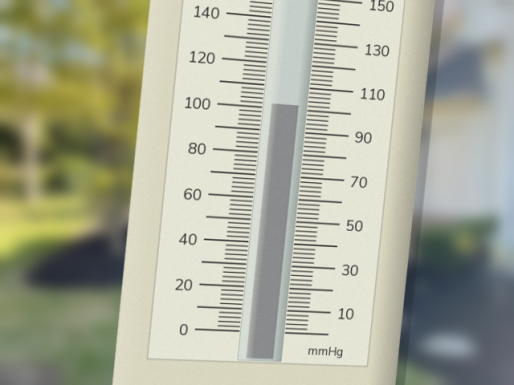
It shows value=102 unit=mmHg
